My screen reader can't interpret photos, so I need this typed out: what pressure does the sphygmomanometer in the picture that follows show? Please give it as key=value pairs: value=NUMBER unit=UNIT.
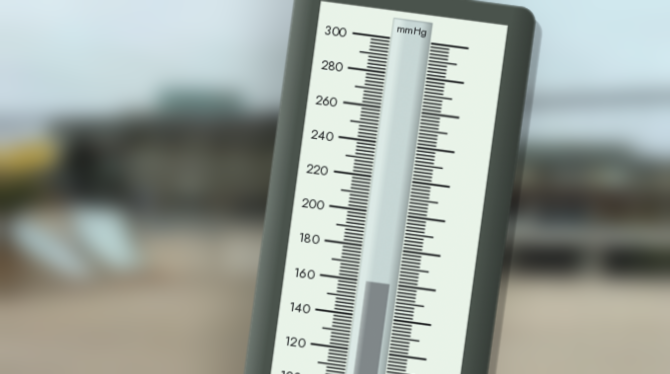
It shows value=160 unit=mmHg
